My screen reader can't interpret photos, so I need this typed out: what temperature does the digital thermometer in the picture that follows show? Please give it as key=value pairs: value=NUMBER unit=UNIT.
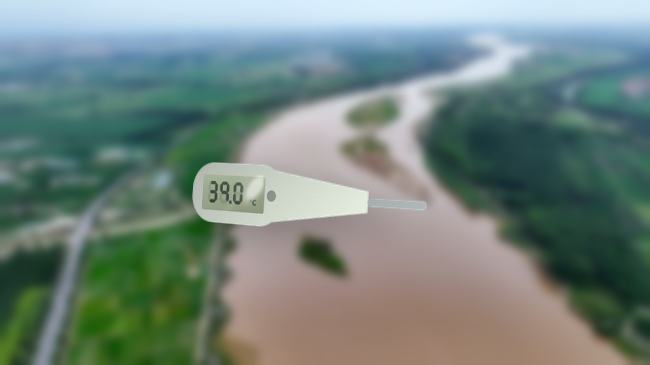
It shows value=39.0 unit=°C
